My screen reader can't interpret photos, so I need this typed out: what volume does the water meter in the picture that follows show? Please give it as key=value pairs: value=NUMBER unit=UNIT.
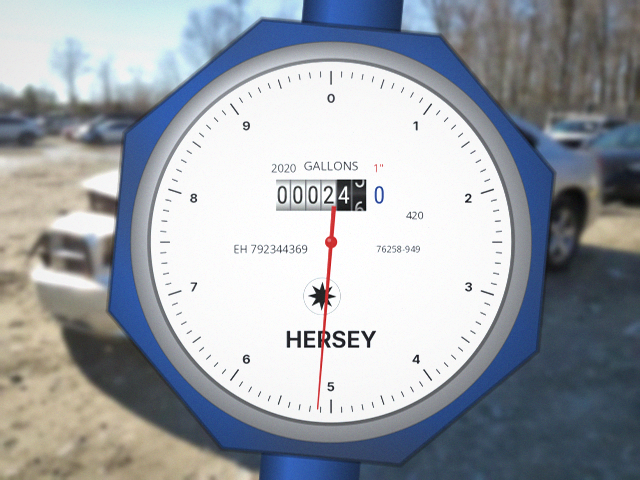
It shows value=2455.1 unit=gal
